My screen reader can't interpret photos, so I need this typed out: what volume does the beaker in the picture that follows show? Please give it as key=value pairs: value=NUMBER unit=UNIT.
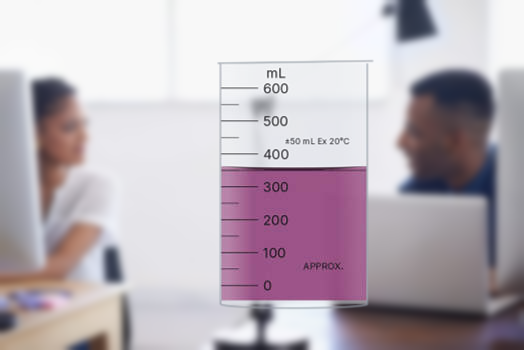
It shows value=350 unit=mL
